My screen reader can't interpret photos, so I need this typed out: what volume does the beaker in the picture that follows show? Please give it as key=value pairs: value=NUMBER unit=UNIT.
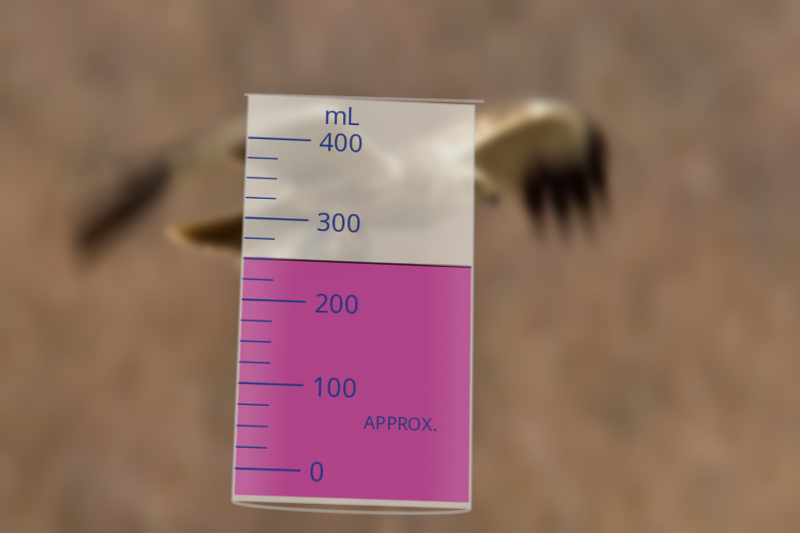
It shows value=250 unit=mL
